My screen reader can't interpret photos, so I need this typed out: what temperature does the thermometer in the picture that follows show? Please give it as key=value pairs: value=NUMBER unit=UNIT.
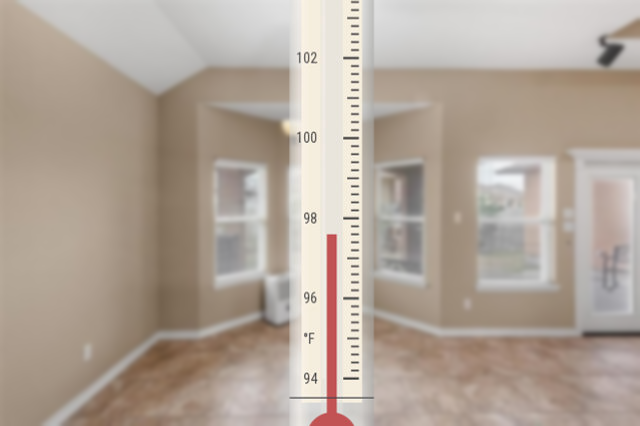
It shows value=97.6 unit=°F
